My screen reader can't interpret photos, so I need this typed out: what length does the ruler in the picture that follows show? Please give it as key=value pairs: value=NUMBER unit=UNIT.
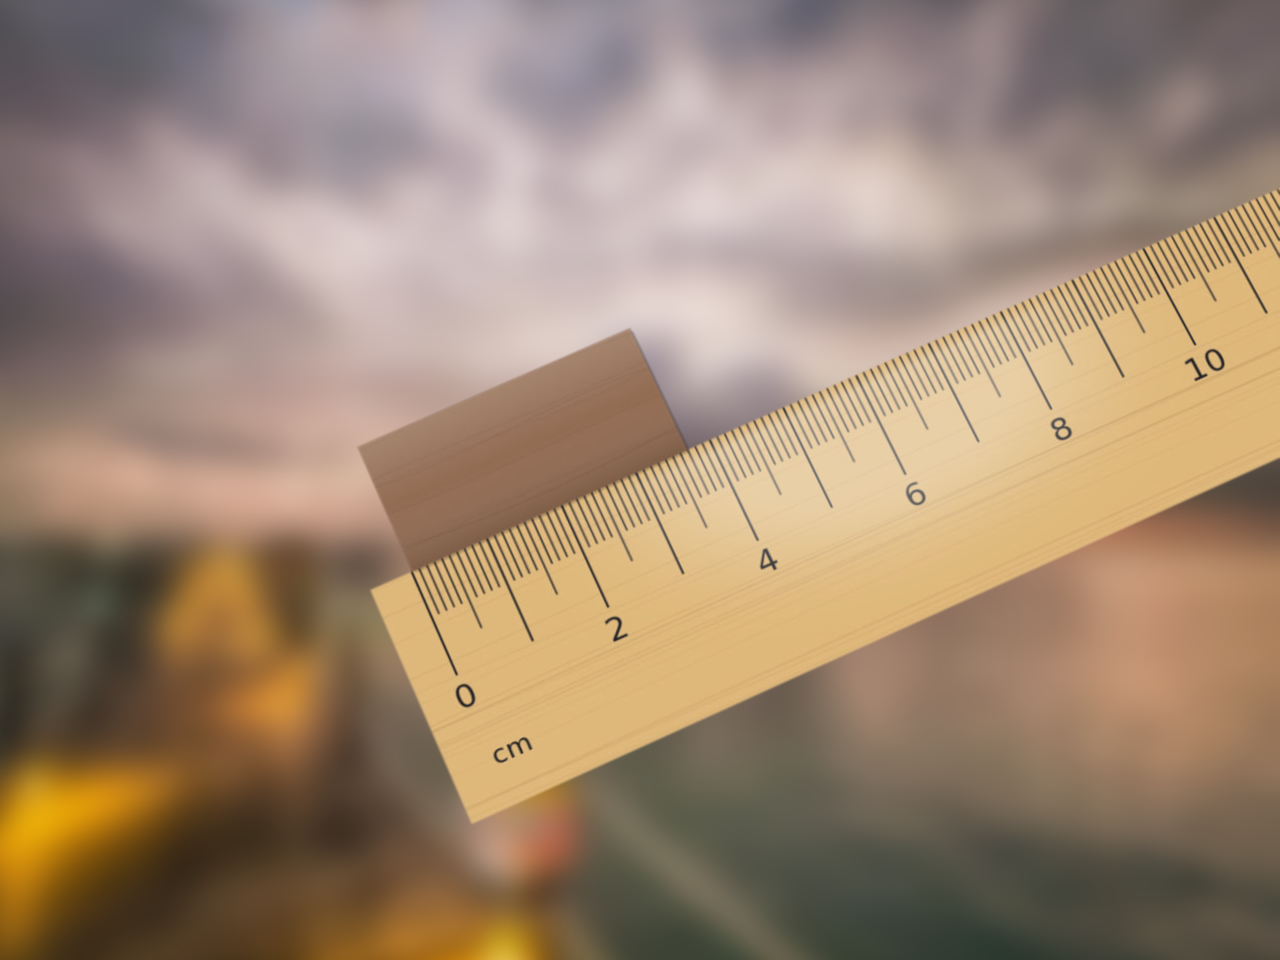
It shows value=3.7 unit=cm
